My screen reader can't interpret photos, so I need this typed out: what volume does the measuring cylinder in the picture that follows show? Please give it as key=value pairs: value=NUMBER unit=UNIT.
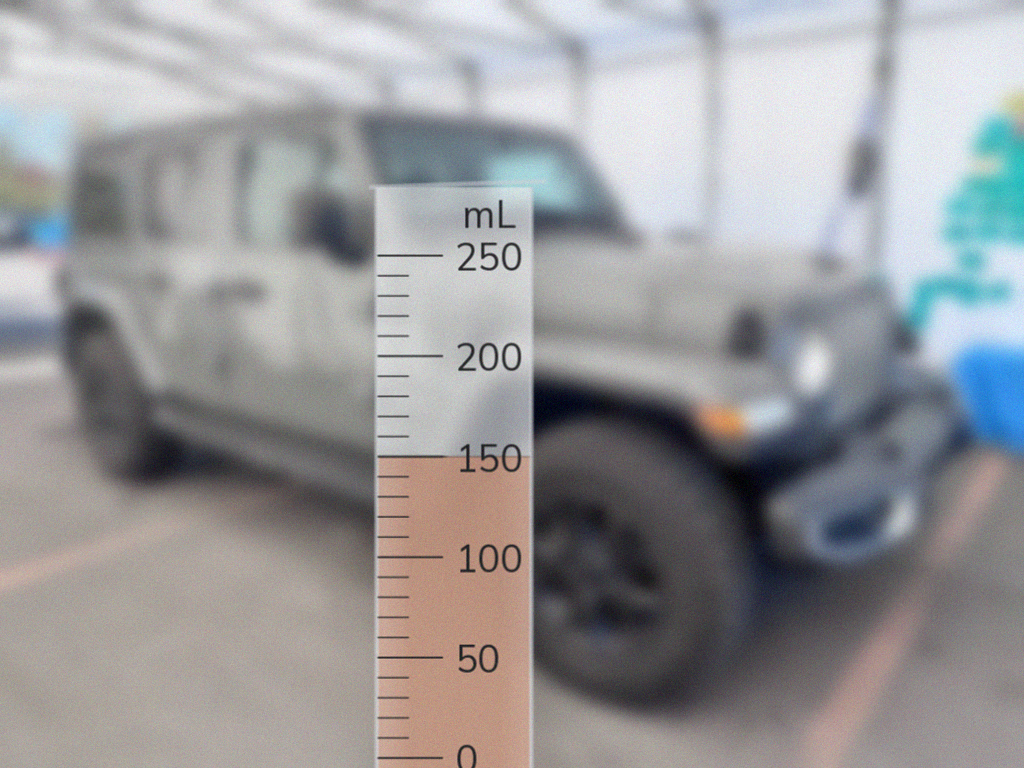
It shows value=150 unit=mL
